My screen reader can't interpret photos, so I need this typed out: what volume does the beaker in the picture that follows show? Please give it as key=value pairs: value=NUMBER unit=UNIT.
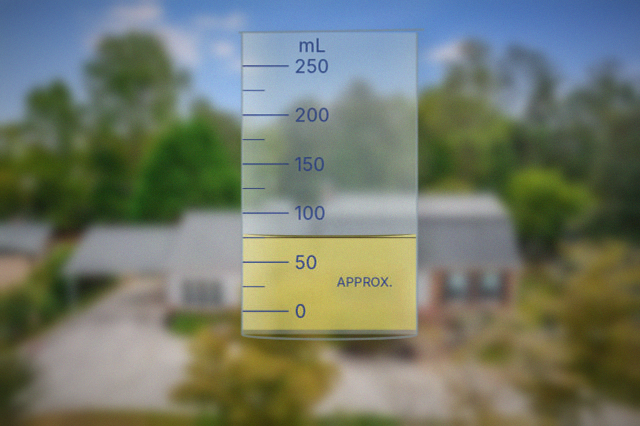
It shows value=75 unit=mL
